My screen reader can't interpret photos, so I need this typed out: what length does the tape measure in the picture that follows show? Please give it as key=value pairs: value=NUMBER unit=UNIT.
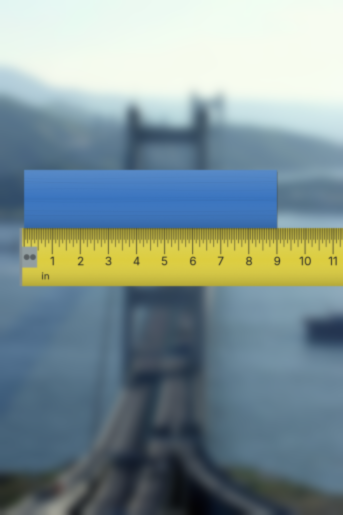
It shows value=9 unit=in
